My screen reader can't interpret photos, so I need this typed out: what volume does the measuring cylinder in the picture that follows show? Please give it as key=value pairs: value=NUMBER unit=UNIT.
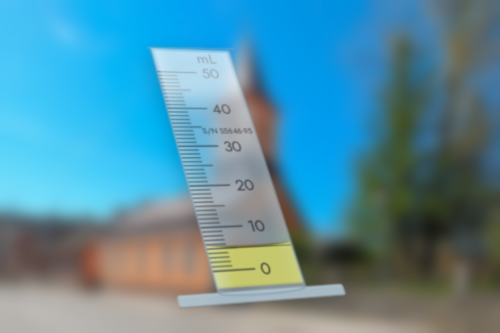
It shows value=5 unit=mL
